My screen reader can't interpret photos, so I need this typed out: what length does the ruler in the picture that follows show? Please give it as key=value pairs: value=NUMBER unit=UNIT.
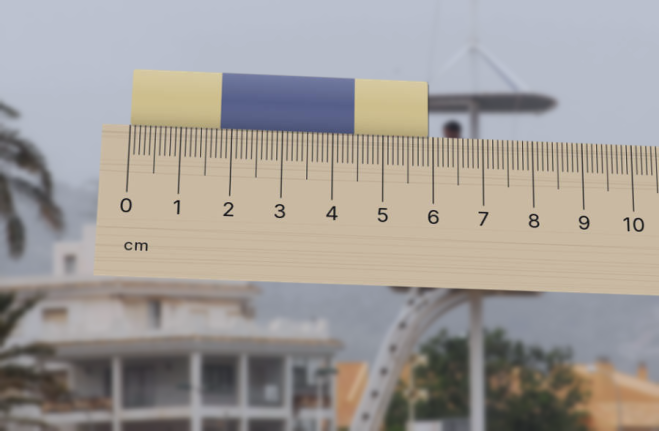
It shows value=5.9 unit=cm
